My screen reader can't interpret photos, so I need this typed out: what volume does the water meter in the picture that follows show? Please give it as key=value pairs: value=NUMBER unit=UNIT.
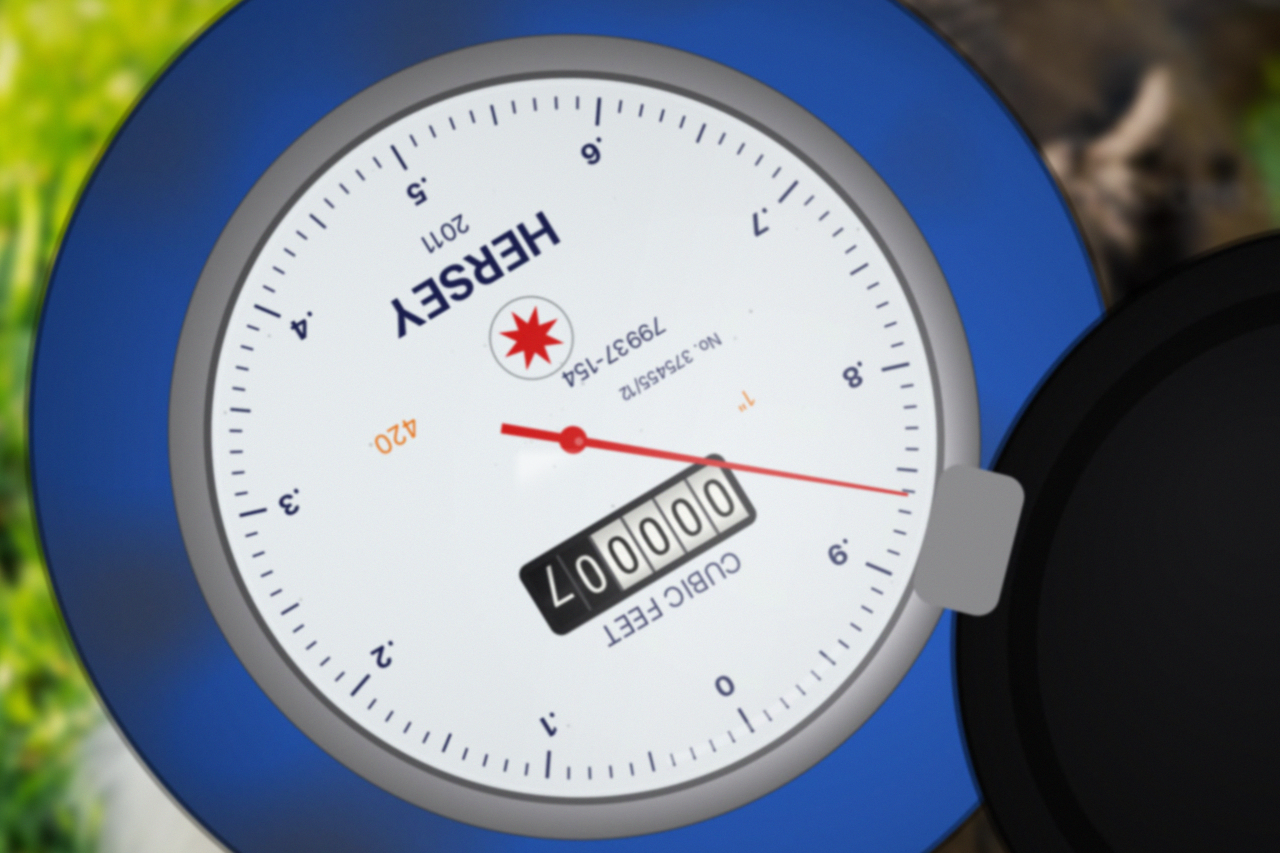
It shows value=6.86 unit=ft³
